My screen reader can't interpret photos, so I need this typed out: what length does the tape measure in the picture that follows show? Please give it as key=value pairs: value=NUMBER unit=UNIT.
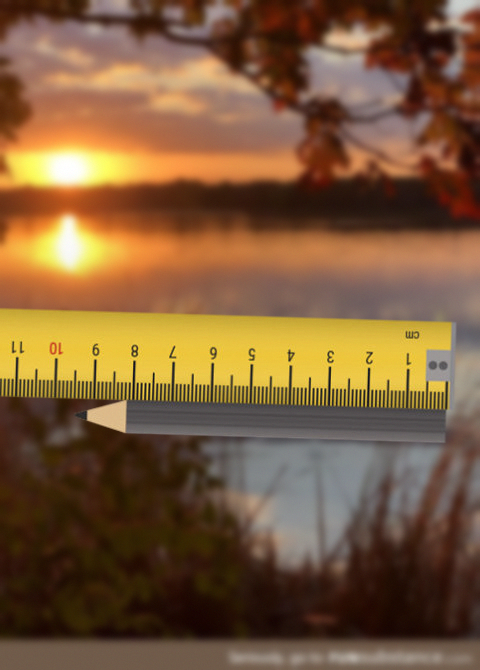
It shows value=9.5 unit=cm
